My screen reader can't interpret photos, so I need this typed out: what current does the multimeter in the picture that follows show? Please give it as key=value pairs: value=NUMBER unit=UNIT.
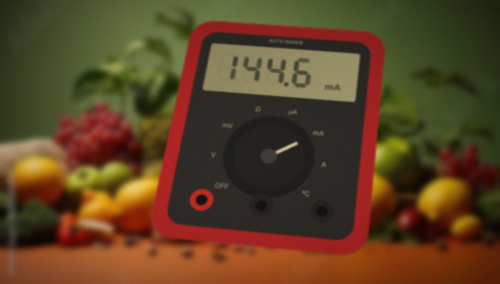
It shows value=144.6 unit=mA
